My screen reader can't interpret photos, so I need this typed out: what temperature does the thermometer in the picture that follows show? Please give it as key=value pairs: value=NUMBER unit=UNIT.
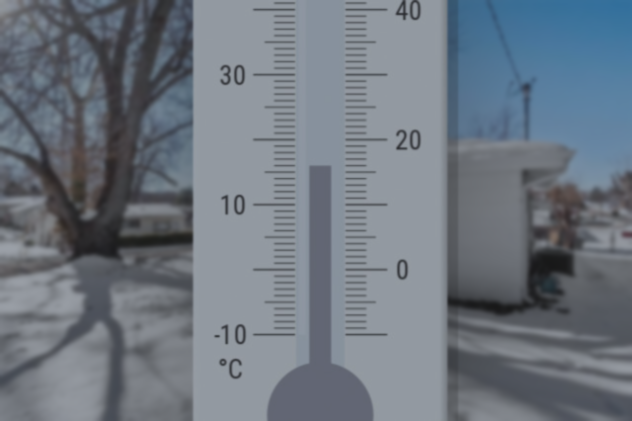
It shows value=16 unit=°C
